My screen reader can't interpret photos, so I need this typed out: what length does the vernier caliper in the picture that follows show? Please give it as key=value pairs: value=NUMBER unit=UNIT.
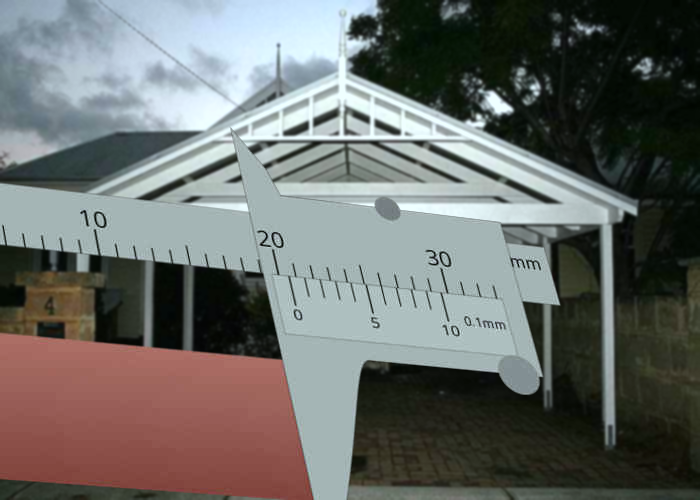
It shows value=20.6 unit=mm
